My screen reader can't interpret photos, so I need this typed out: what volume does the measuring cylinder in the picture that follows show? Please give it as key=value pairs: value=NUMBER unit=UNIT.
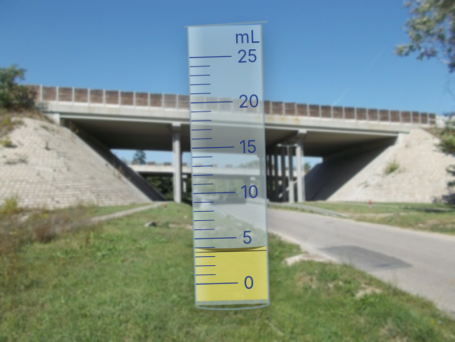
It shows value=3.5 unit=mL
